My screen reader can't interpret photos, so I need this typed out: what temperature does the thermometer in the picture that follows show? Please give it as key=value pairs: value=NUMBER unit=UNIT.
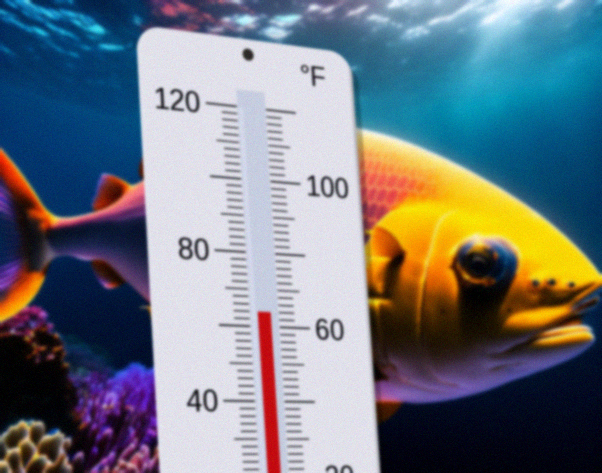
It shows value=64 unit=°F
